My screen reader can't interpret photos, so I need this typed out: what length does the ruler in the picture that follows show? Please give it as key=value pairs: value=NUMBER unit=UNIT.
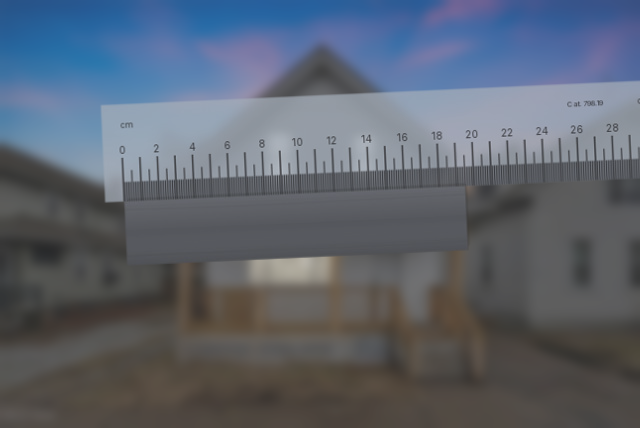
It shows value=19.5 unit=cm
